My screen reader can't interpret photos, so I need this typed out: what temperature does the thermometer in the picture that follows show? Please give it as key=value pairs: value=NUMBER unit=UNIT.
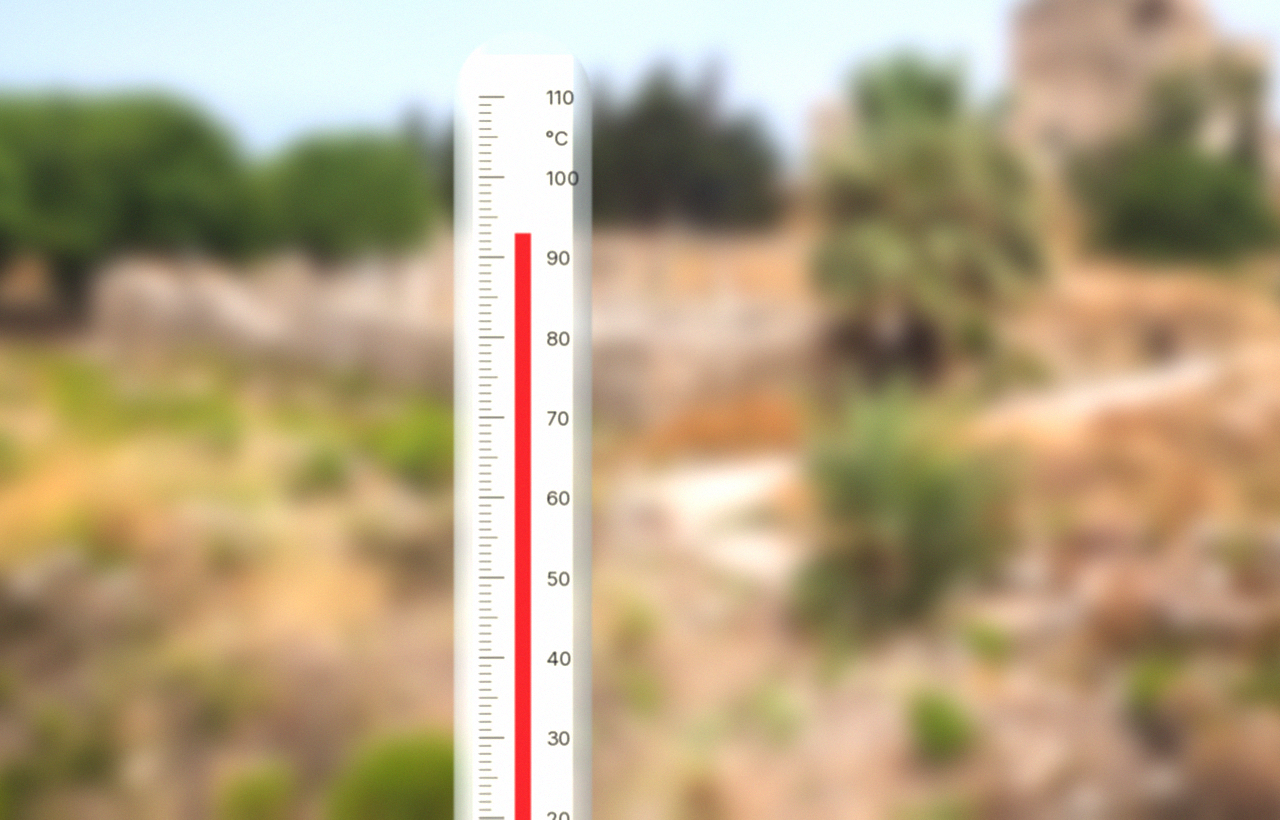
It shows value=93 unit=°C
